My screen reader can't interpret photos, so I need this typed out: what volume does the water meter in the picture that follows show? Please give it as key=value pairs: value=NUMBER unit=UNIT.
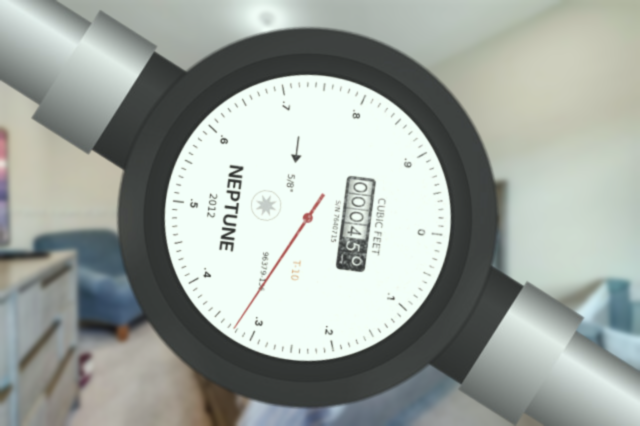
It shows value=456.32 unit=ft³
